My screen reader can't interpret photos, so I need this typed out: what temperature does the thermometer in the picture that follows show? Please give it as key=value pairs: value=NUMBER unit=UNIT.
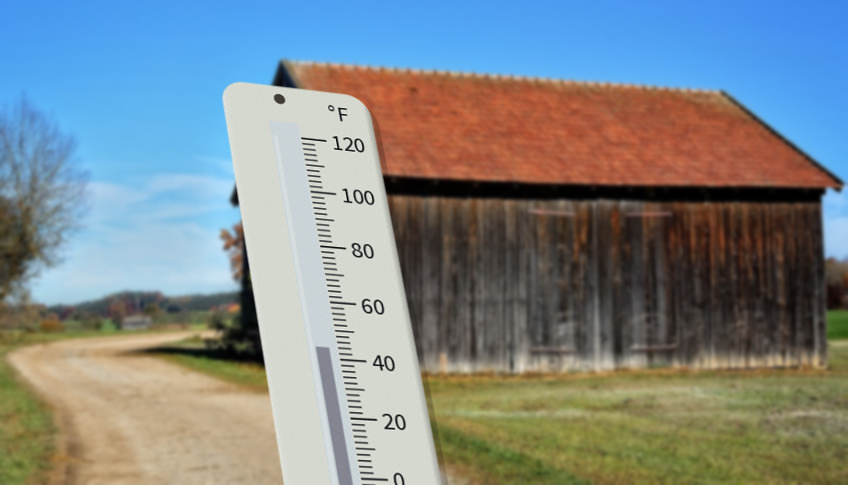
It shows value=44 unit=°F
